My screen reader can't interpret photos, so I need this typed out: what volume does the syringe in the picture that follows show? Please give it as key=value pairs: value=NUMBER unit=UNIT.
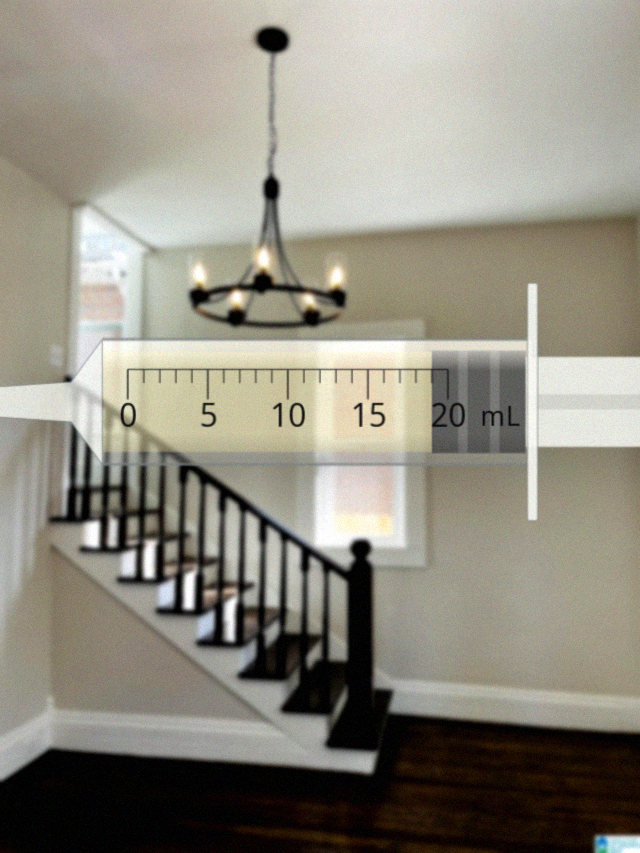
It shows value=19 unit=mL
